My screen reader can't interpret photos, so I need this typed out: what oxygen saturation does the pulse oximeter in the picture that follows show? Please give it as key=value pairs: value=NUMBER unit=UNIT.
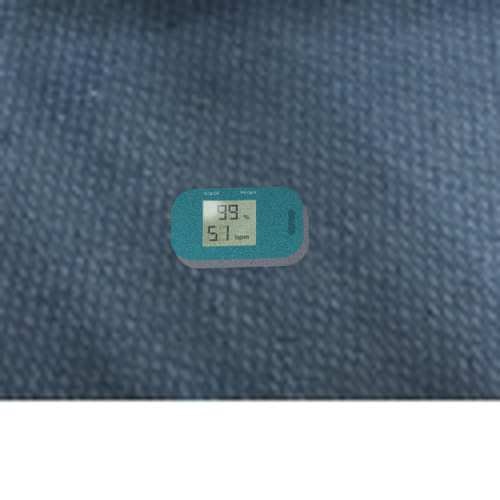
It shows value=99 unit=%
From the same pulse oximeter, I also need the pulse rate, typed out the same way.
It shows value=51 unit=bpm
